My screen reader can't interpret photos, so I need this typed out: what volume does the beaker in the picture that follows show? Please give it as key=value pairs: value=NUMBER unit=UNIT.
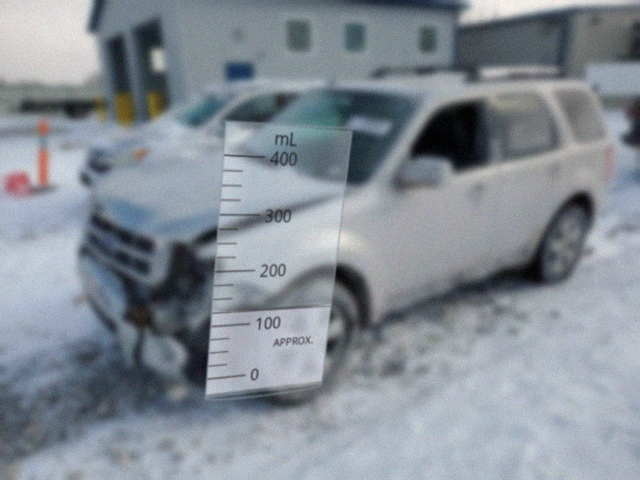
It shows value=125 unit=mL
